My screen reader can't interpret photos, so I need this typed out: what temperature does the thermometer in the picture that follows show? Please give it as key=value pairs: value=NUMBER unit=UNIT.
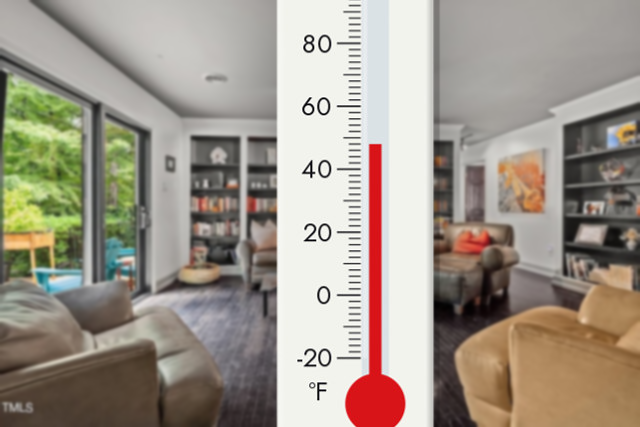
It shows value=48 unit=°F
